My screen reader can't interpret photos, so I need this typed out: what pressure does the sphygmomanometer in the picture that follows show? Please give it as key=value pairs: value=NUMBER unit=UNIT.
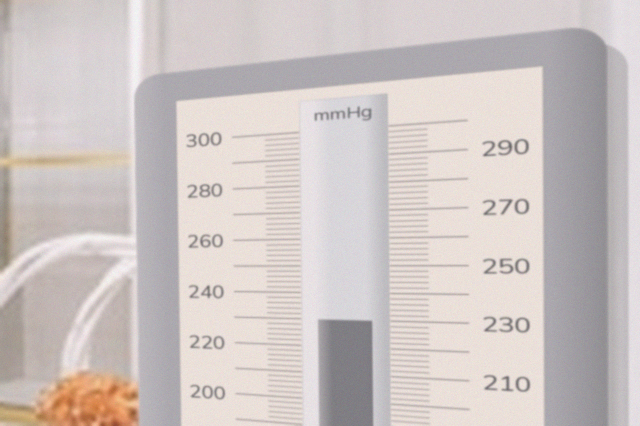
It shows value=230 unit=mmHg
